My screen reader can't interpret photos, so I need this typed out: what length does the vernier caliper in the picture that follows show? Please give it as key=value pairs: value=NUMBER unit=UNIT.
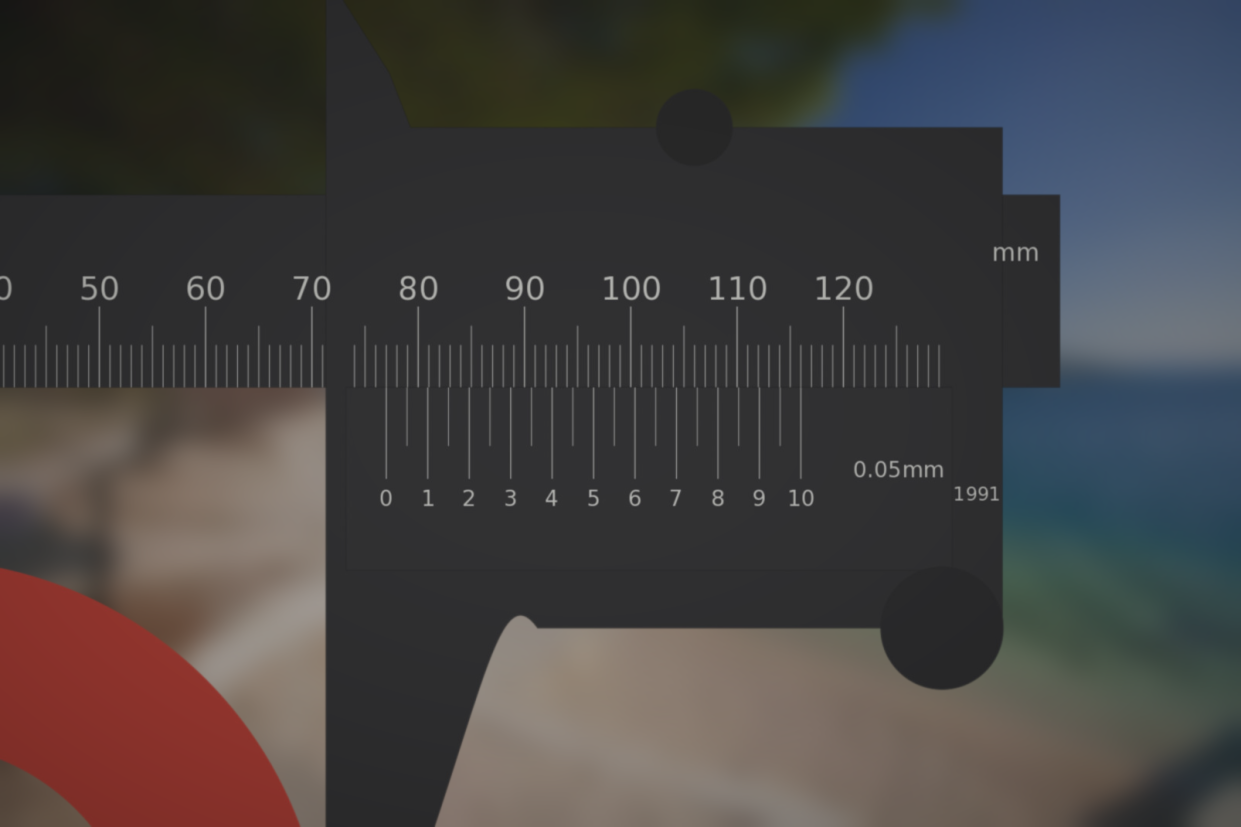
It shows value=77.0 unit=mm
